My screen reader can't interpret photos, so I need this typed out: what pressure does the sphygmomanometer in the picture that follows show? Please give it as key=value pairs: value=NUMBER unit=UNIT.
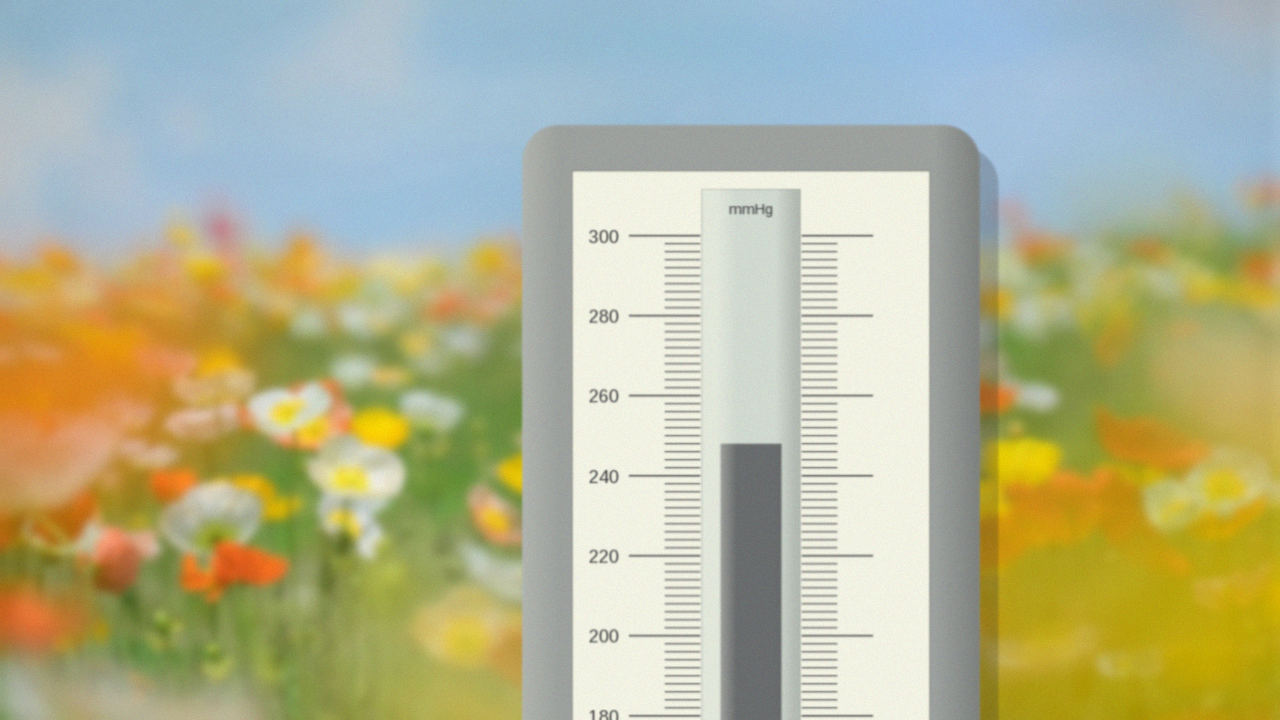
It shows value=248 unit=mmHg
